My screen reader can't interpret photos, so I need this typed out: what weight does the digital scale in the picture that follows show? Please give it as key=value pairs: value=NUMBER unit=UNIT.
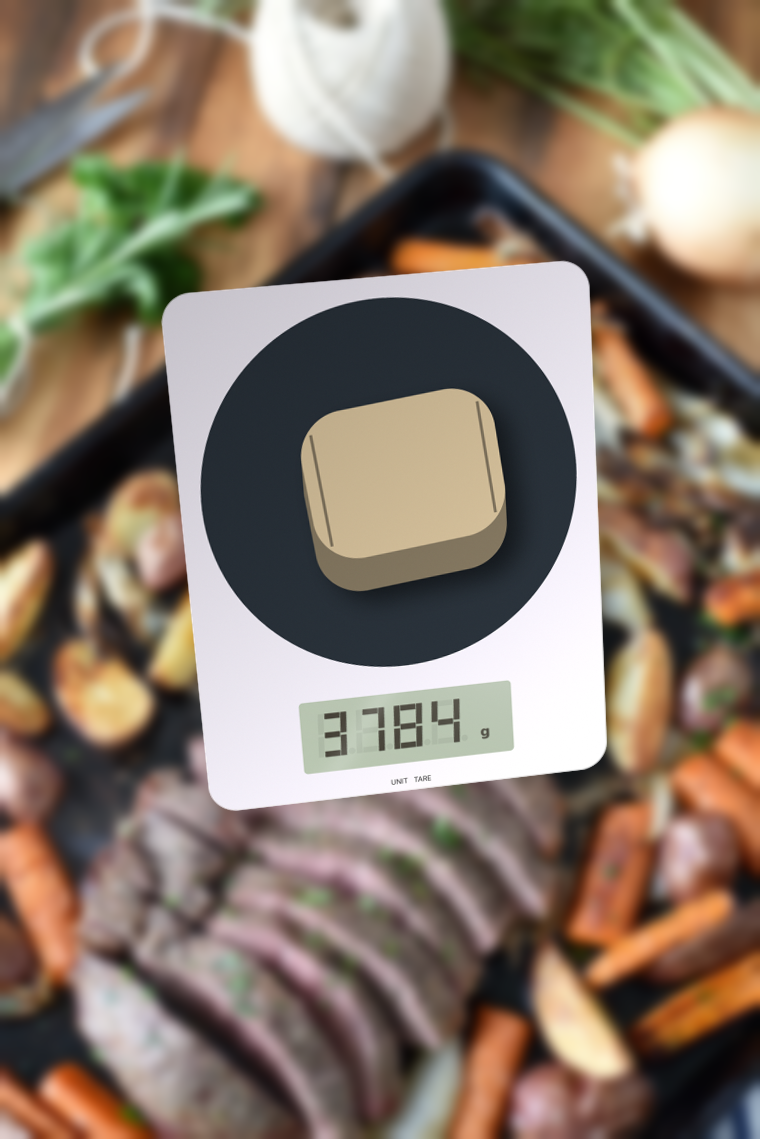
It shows value=3784 unit=g
